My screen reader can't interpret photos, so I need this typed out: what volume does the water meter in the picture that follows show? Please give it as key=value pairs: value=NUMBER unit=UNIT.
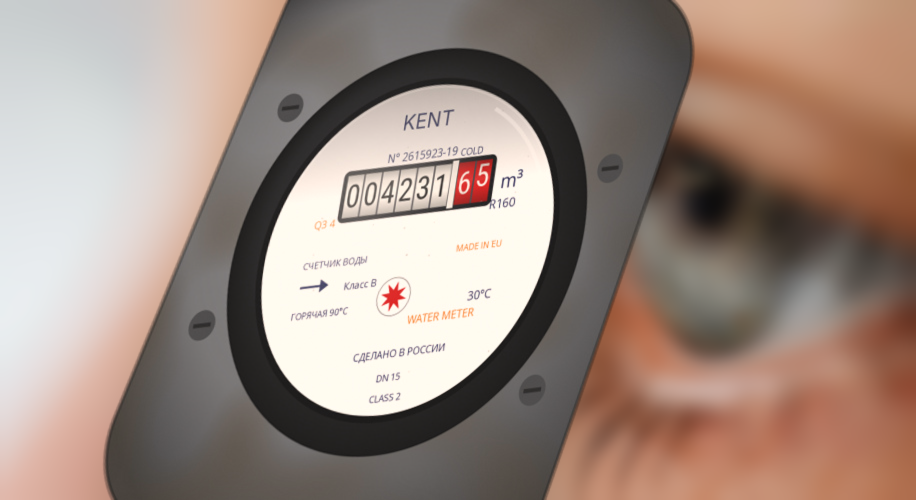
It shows value=4231.65 unit=m³
